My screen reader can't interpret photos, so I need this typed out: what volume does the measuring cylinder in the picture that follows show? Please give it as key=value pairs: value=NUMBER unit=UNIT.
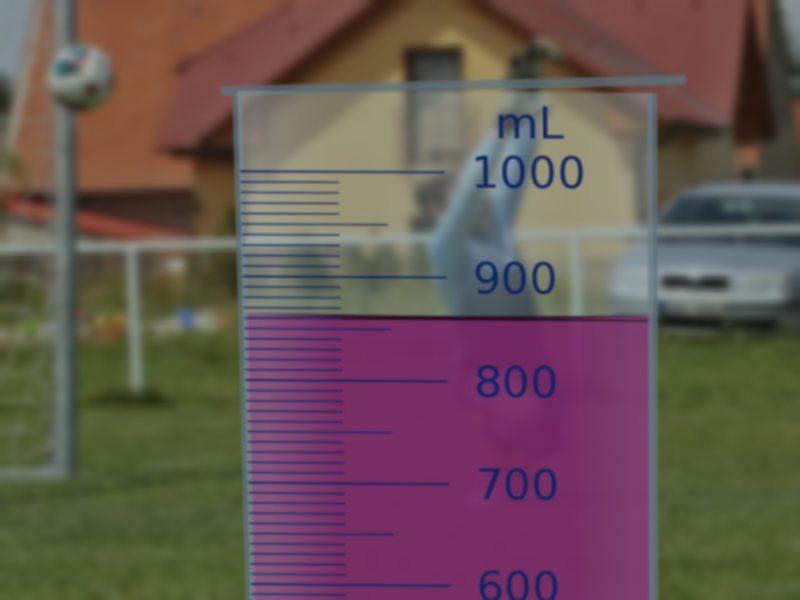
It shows value=860 unit=mL
